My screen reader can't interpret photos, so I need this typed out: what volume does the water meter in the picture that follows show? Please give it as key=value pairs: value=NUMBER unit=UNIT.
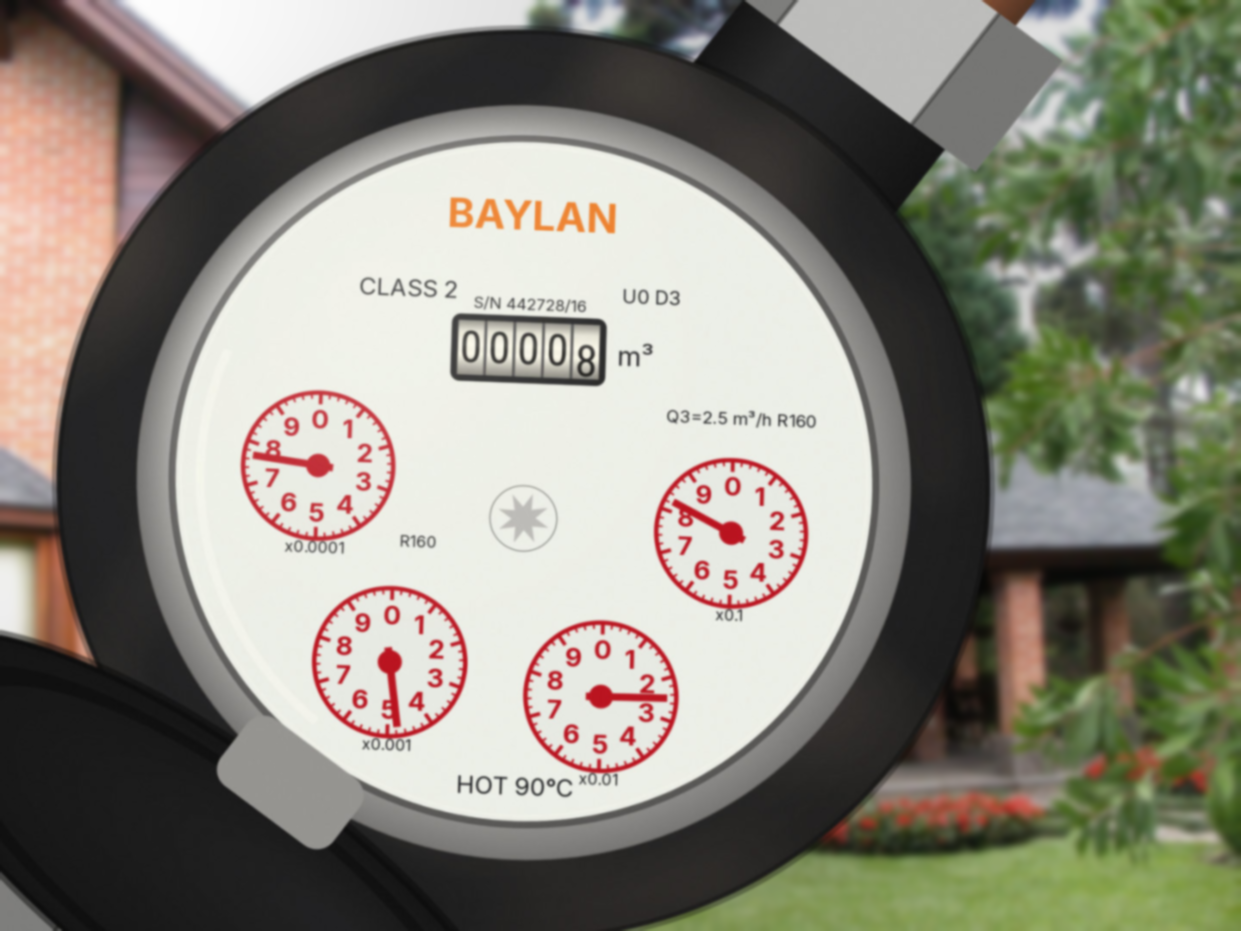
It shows value=7.8247 unit=m³
